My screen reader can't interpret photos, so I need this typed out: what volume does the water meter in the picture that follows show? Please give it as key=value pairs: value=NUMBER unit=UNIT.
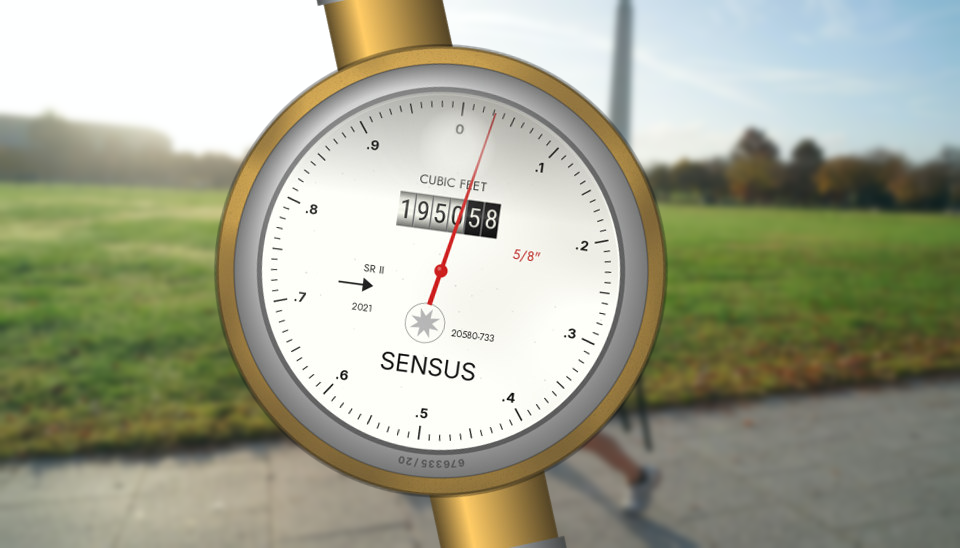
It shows value=195058.03 unit=ft³
